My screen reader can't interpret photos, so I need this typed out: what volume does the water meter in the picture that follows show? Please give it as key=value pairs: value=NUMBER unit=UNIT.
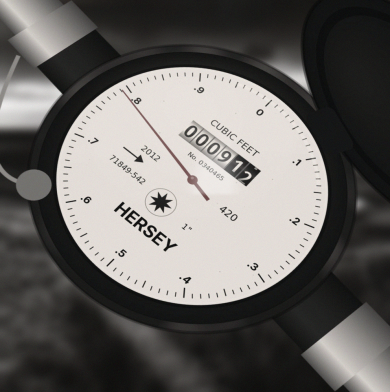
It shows value=911.79 unit=ft³
